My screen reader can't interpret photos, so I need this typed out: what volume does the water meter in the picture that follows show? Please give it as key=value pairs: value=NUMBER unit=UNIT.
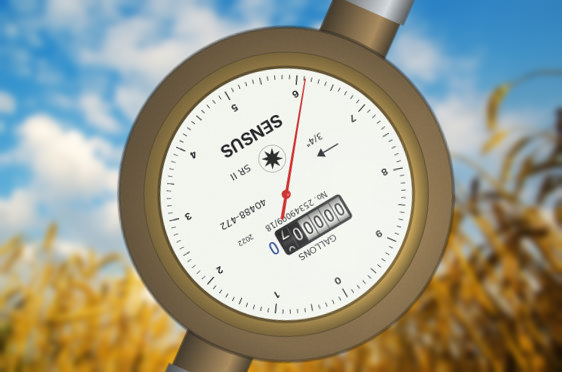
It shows value=66.1 unit=gal
